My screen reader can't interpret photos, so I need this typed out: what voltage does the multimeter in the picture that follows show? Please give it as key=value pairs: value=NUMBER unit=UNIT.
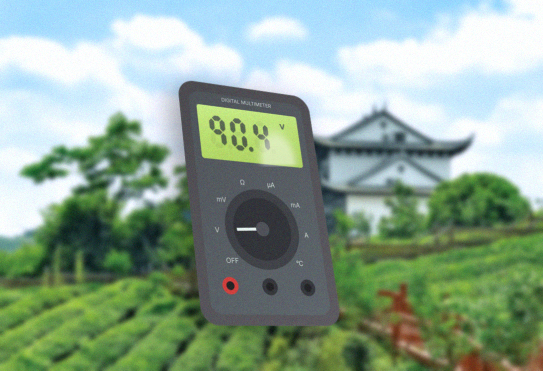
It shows value=90.4 unit=V
